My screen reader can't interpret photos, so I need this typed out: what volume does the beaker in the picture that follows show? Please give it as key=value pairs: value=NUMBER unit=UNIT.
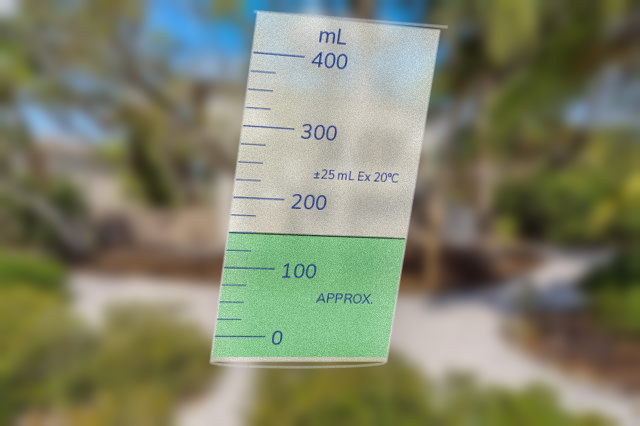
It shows value=150 unit=mL
